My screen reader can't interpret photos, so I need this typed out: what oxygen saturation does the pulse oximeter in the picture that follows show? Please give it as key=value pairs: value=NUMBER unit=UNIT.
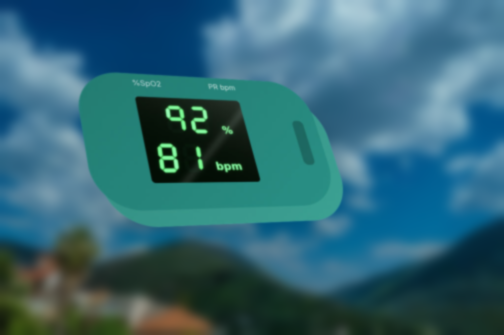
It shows value=92 unit=%
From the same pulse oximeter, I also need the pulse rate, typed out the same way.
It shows value=81 unit=bpm
